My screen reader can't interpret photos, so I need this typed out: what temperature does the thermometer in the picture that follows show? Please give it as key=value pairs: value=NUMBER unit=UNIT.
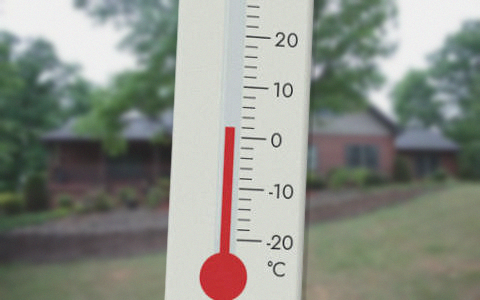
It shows value=2 unit=°C
